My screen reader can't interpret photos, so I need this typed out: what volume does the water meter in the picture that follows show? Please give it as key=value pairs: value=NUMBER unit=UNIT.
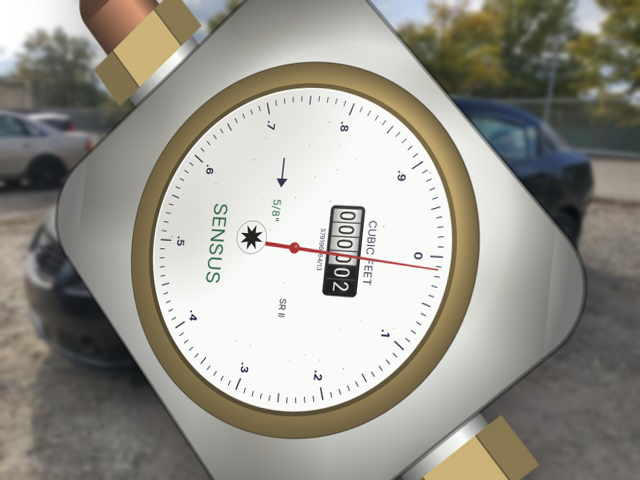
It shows value=2.01 unit=ft³
